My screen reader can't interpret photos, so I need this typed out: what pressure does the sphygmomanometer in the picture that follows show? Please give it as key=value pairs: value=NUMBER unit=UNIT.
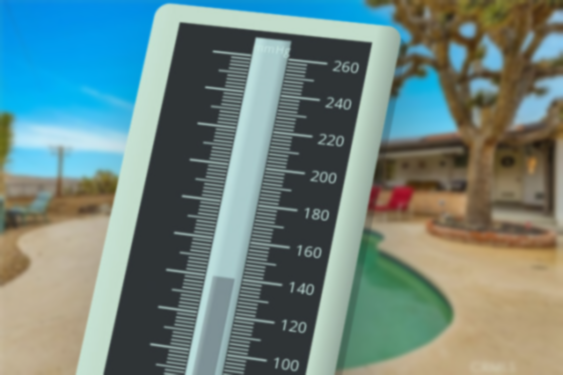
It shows value=140 unit=mmHg
